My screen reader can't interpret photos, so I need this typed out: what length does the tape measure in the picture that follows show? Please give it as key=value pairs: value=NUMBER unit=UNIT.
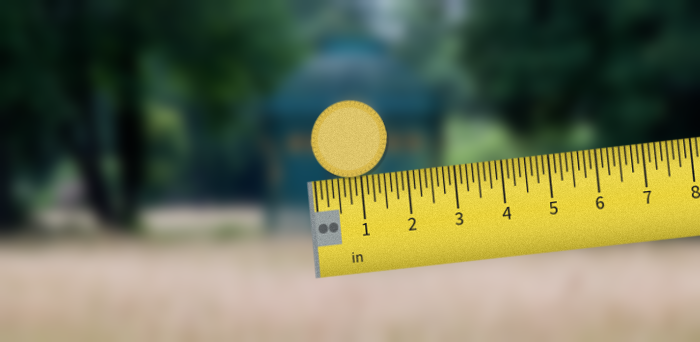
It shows value=1.625 unit=in
